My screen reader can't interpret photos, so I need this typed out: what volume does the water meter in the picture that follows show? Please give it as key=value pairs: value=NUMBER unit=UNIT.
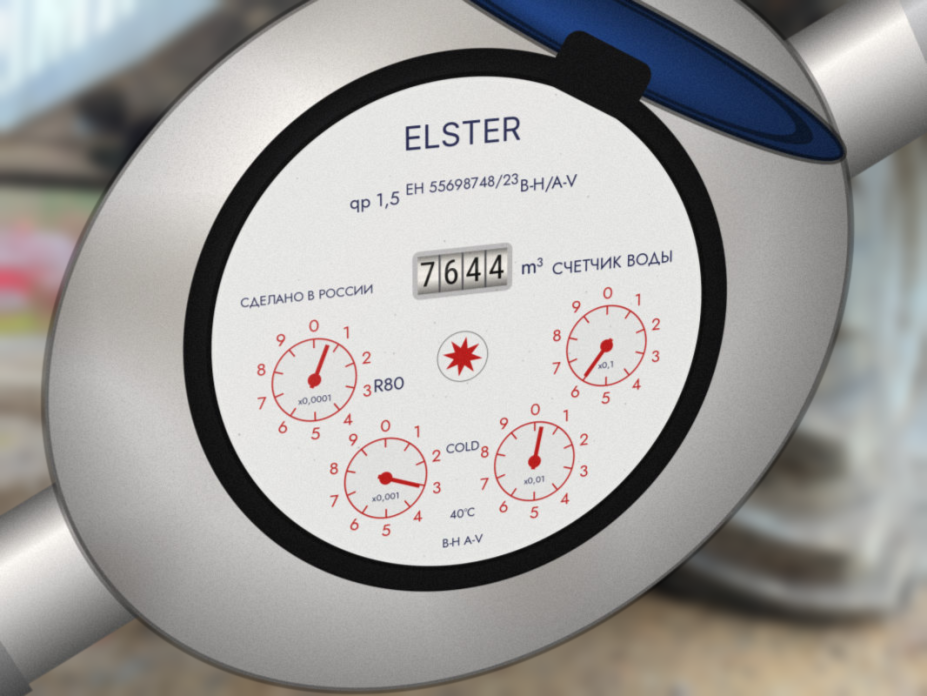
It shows value=7644.6030 unit=m³
